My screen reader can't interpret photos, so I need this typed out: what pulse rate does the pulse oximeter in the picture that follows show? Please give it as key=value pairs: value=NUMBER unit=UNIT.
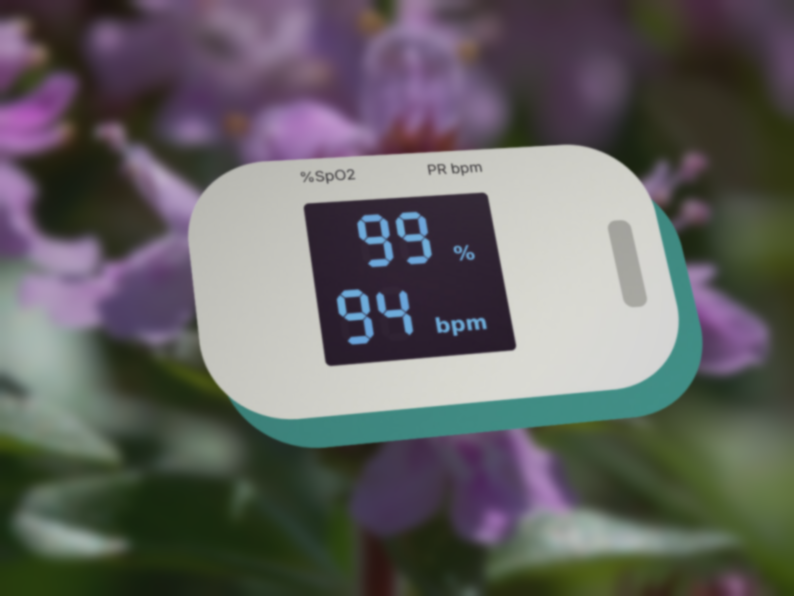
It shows value=94 unit=bpm
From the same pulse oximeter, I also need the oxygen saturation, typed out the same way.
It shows value=99 unit=%
